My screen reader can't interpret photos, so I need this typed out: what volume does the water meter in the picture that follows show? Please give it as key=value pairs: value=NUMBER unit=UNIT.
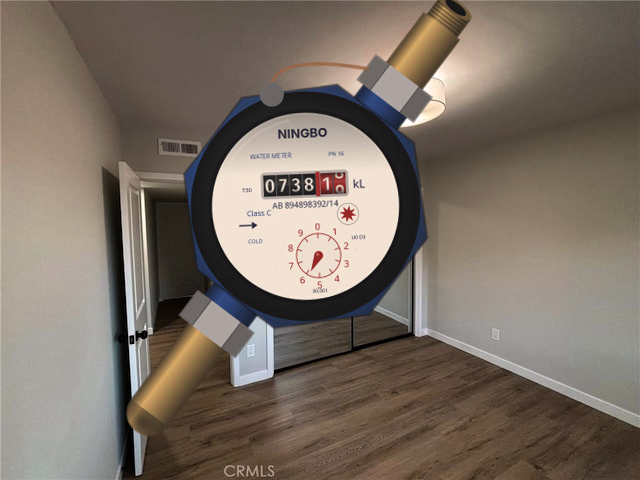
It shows value=738.185 unit=kL
